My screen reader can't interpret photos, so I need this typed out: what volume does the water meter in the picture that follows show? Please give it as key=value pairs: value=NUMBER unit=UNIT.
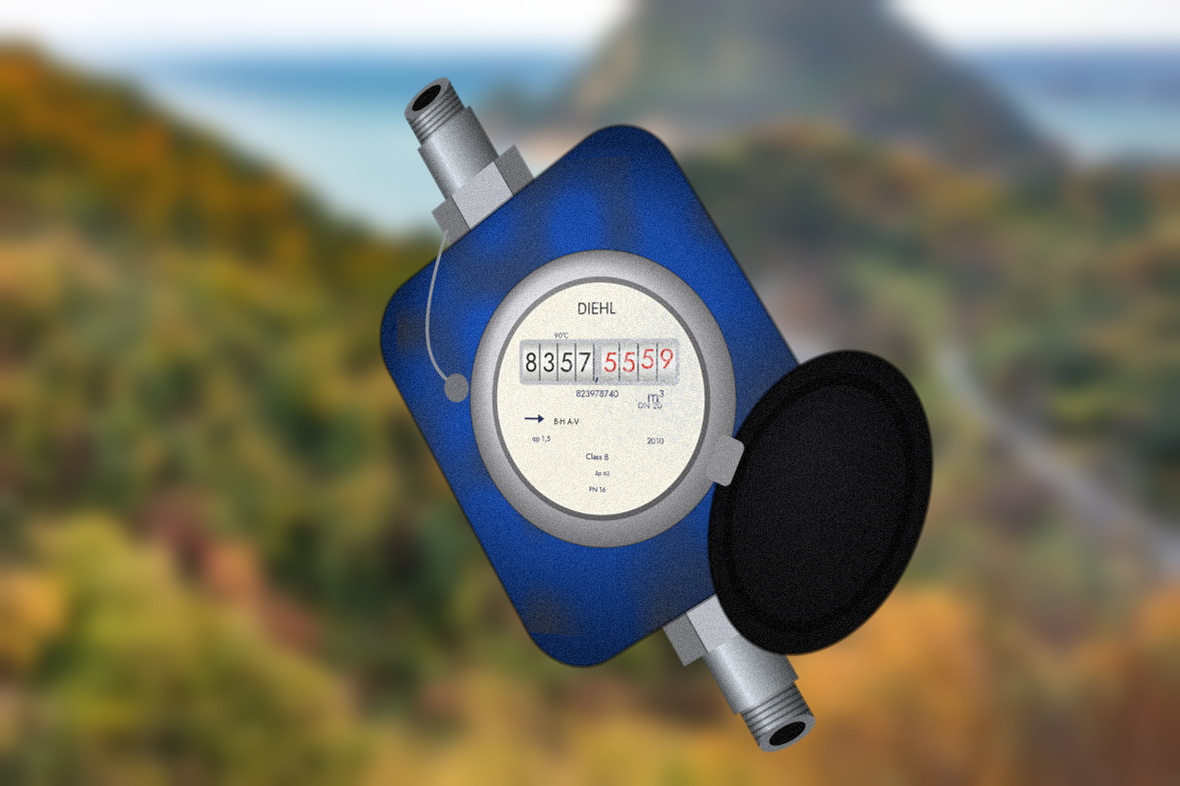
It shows value=8357.5559 unit=m³
